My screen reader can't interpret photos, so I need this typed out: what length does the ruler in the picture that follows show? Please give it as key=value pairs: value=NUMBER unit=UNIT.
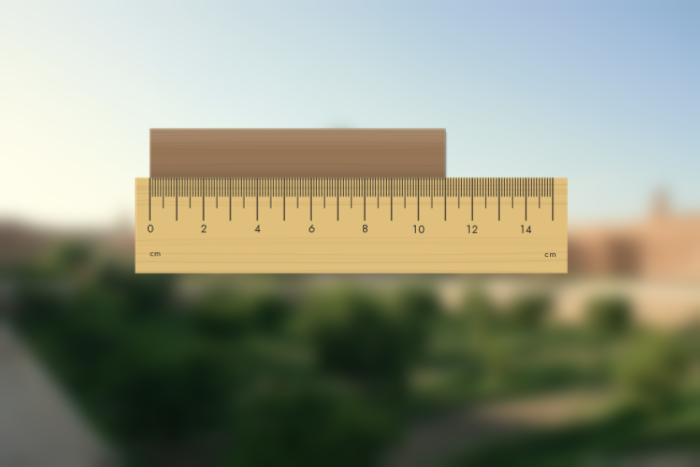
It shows value=11 unit=cm
